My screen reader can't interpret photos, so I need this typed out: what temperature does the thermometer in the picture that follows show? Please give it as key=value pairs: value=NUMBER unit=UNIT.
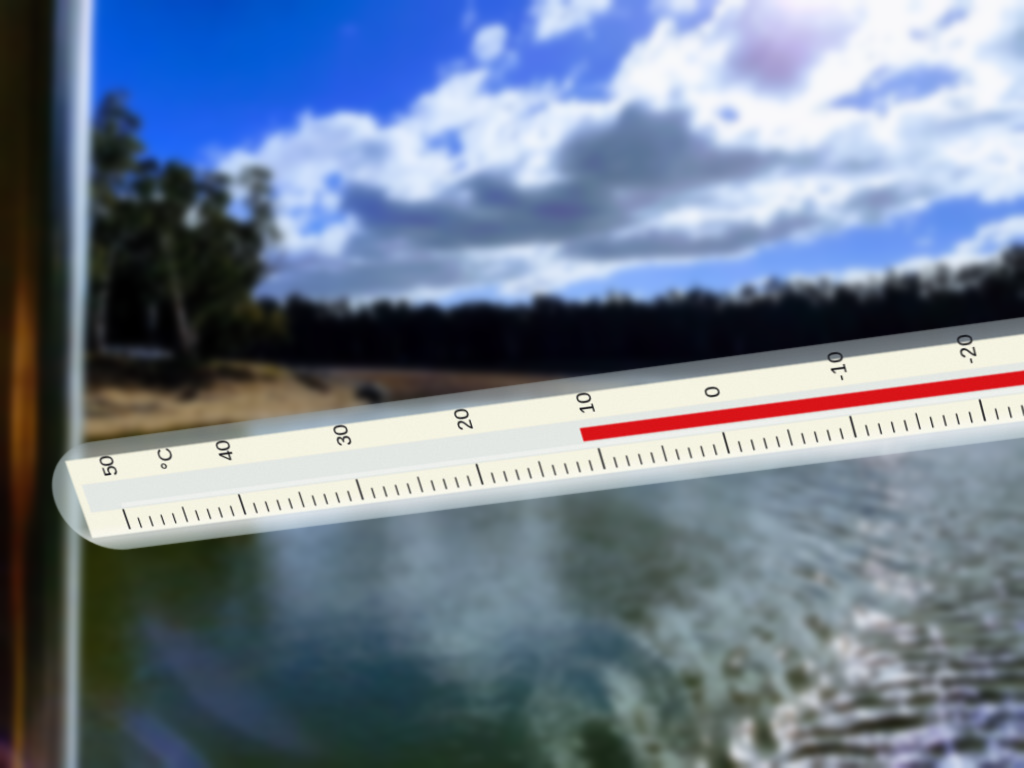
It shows value=11 unit=°C
